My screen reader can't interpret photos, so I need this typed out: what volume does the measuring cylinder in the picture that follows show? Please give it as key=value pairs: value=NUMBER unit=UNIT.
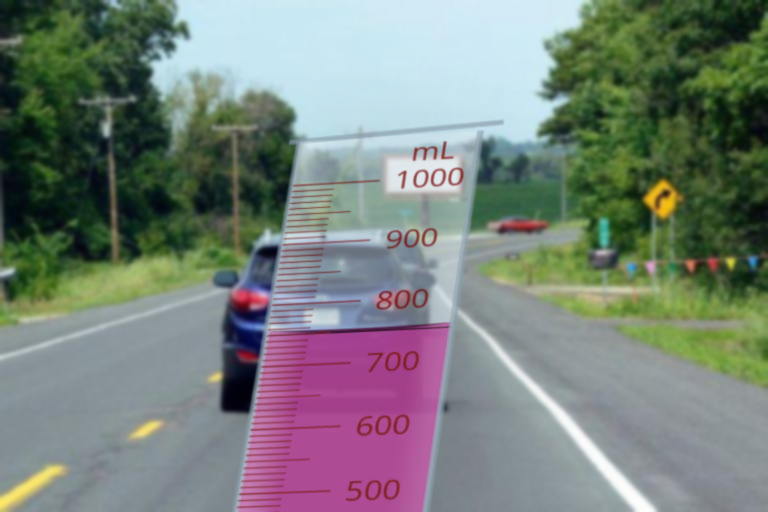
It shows value=750 unit=mL
